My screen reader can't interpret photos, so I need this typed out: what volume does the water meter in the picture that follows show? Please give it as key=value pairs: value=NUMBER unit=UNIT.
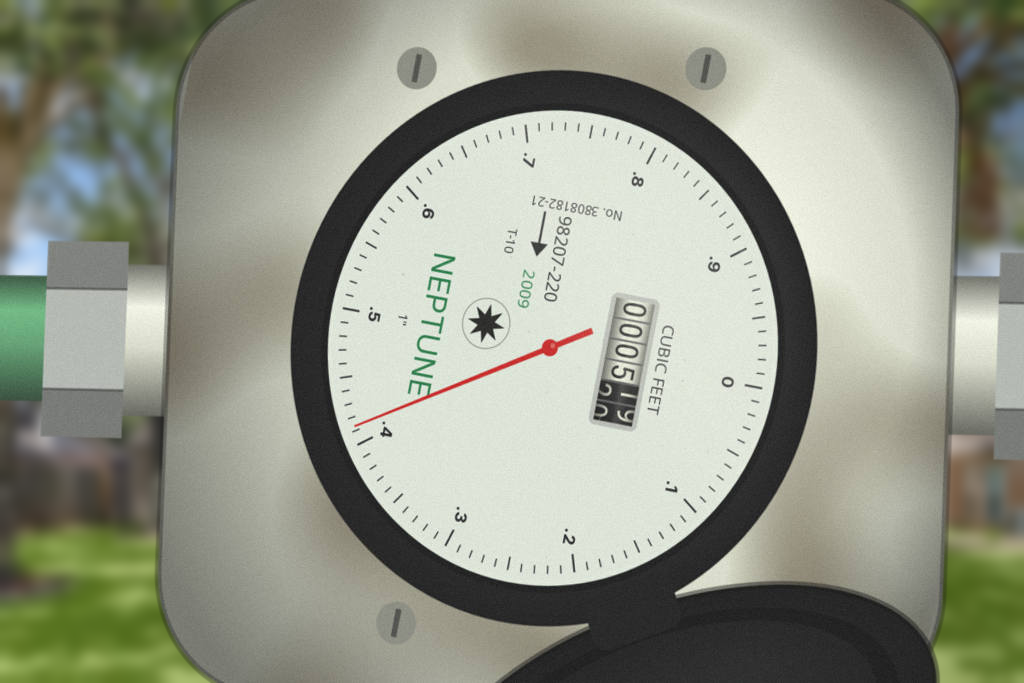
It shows value=519.41 unit=ft³
